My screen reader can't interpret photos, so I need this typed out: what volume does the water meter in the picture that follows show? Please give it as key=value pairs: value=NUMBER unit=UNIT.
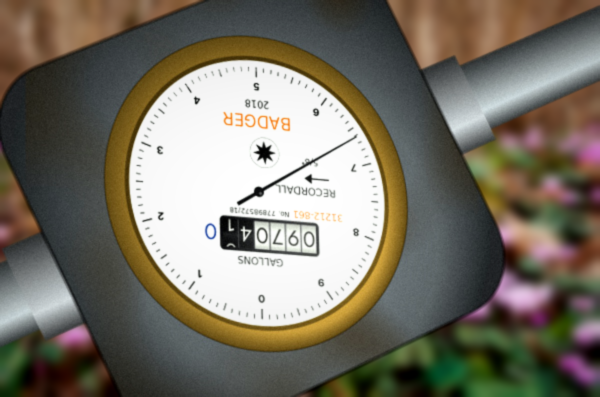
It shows value=970406.6 unit=gal
